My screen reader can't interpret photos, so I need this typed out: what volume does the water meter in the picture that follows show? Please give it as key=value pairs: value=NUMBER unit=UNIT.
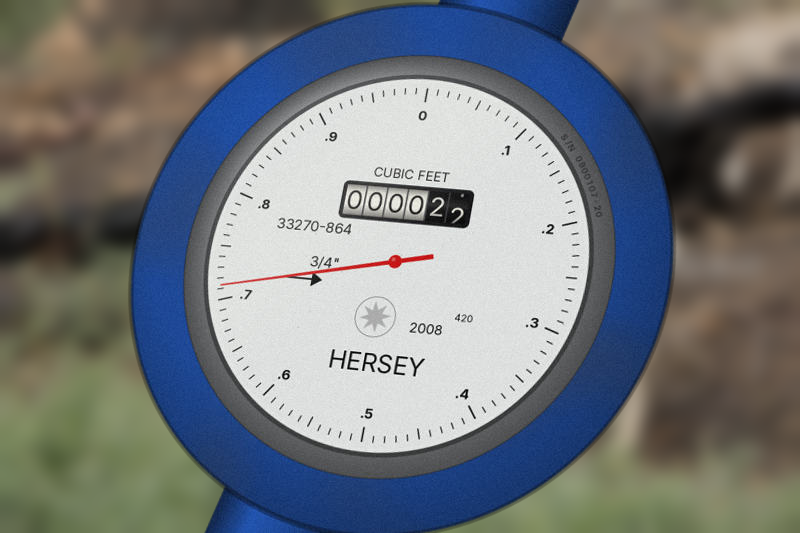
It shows value=21.71 unit=ft³
